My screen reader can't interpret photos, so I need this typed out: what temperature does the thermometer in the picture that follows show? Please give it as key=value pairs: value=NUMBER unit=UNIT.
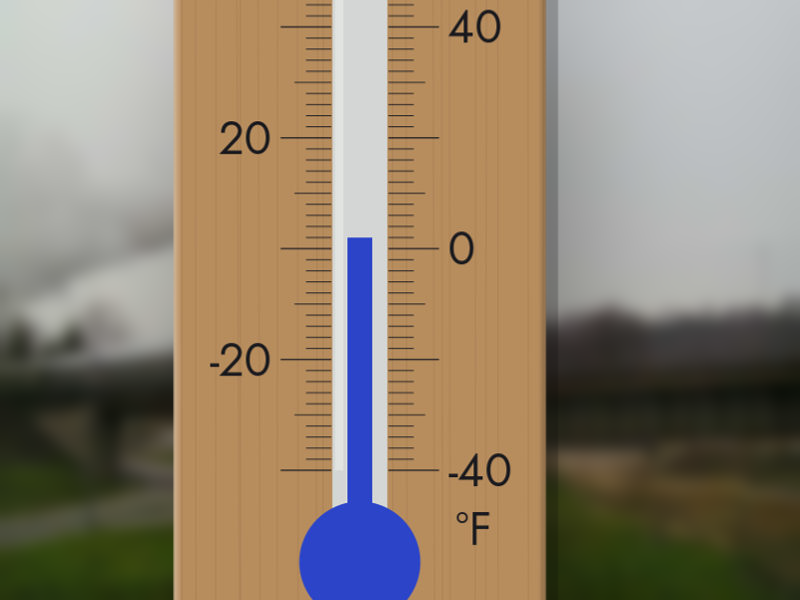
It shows value=2 unit=°F
